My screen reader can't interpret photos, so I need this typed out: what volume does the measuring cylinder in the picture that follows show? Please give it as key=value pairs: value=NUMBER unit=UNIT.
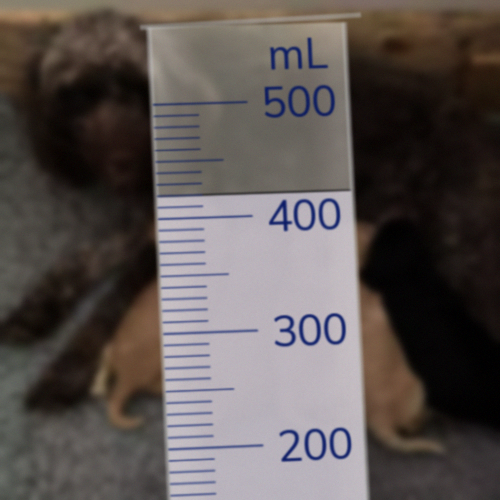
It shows value=420 unit=mL
